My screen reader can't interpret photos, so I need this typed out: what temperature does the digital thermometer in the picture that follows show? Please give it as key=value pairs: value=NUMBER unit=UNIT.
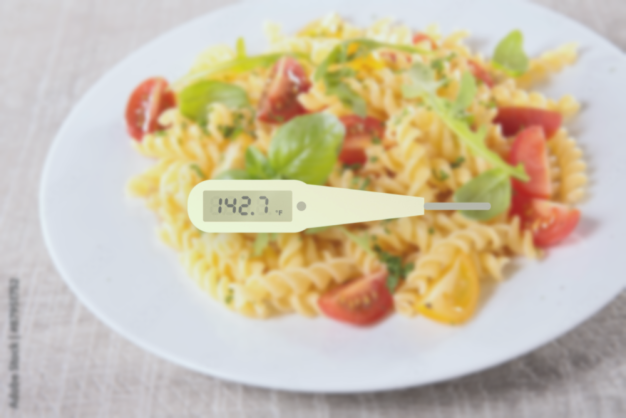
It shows value=142.7 unit=°F
